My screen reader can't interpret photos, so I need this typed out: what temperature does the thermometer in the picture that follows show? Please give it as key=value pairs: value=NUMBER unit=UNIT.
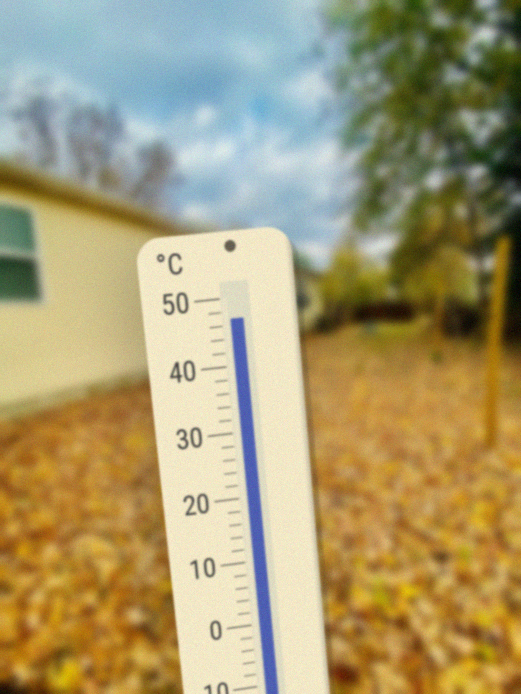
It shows value=47 unit=°C
